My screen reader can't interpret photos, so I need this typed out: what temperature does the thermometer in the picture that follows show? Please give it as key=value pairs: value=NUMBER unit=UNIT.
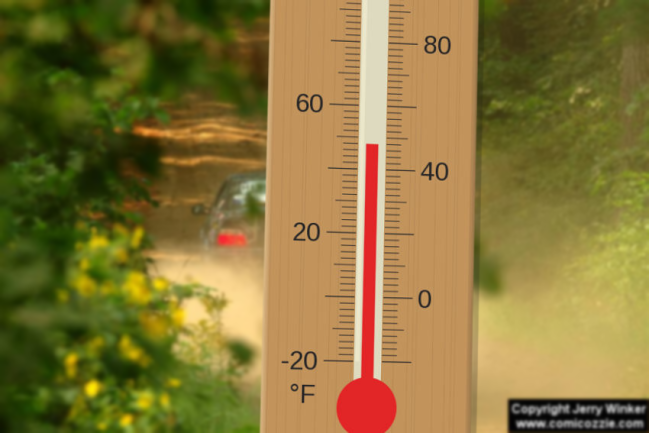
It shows value=48 unit=°F
